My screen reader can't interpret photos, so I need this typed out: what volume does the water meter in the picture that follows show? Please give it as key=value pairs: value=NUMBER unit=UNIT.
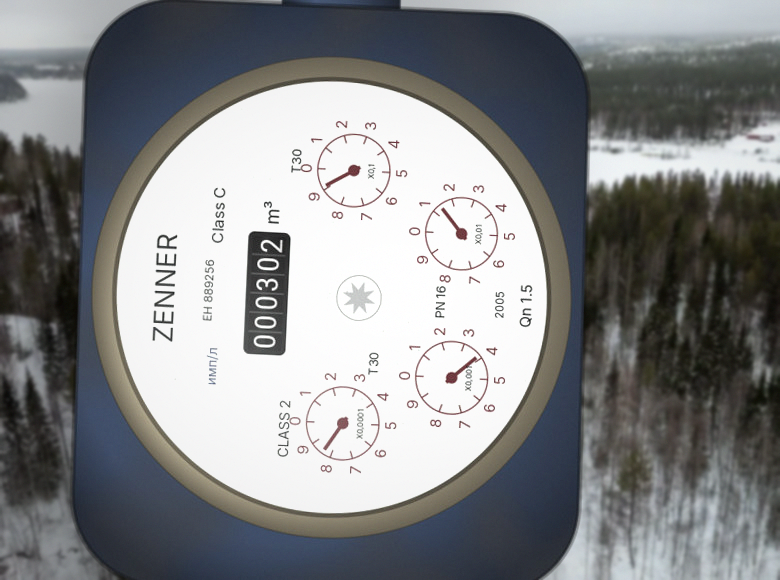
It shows value=301.9138 unit=m³
